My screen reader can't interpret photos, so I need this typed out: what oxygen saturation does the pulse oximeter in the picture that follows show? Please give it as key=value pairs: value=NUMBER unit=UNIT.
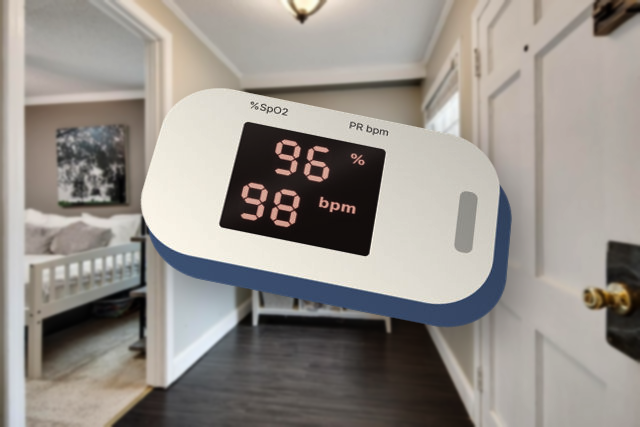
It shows value=96 unit=%
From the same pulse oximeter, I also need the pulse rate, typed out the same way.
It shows value=98 unit=bpm
